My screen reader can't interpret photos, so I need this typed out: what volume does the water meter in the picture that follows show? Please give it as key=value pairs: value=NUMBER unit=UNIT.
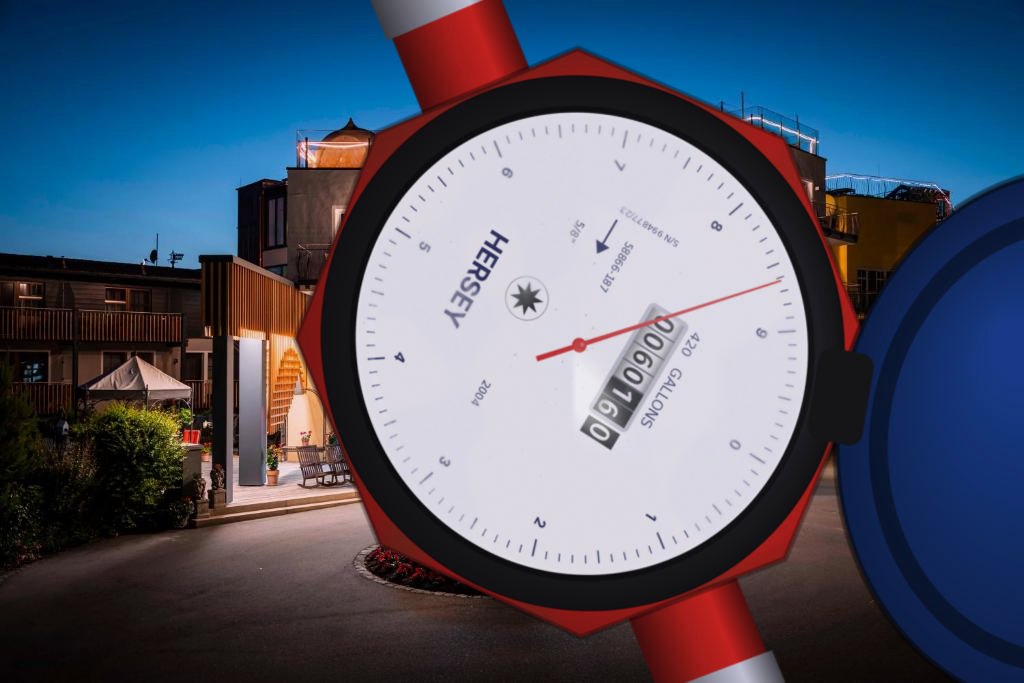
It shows value=60158.6 unit=gal
